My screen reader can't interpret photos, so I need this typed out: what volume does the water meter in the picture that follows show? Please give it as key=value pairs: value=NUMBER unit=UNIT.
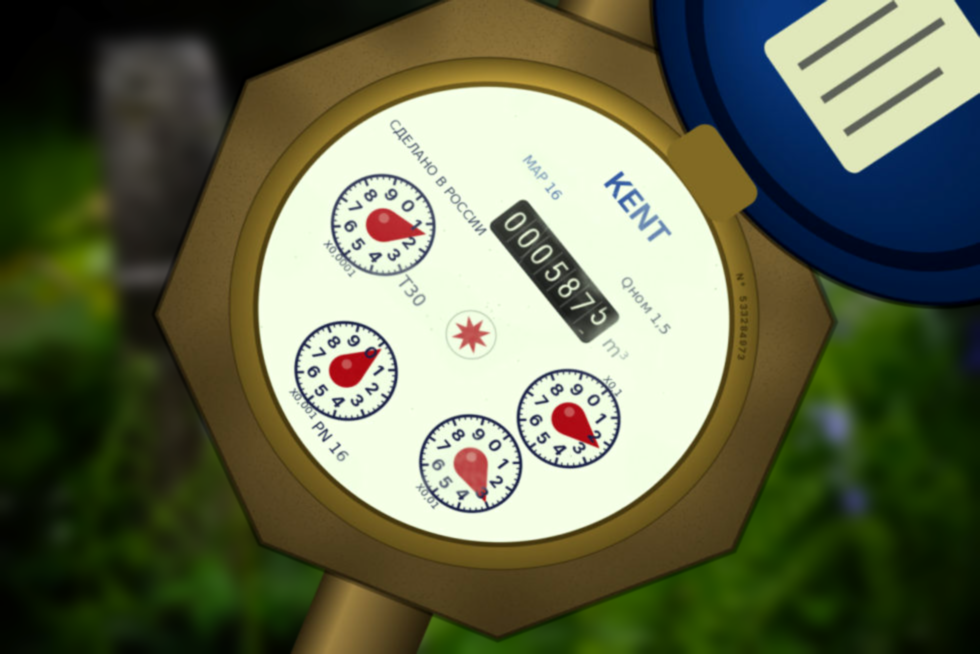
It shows value=5875.2301 unit=m³
